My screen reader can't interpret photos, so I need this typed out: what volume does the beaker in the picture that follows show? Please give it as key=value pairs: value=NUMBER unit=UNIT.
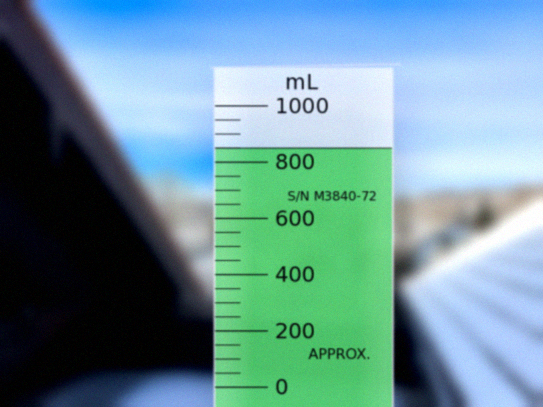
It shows value=850 unit=mL
